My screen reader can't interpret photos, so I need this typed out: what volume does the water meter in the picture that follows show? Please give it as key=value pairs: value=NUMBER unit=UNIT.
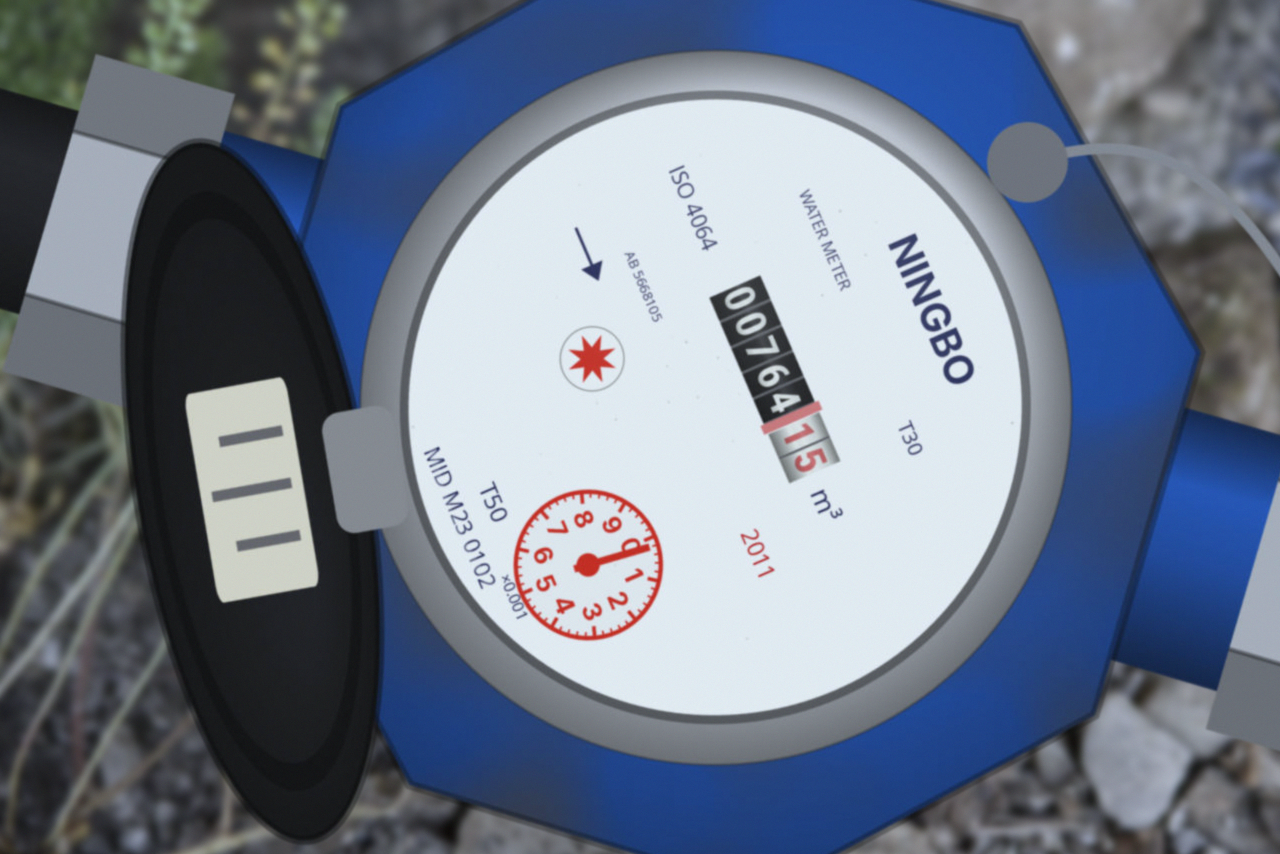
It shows value=764.150 unit=m³
